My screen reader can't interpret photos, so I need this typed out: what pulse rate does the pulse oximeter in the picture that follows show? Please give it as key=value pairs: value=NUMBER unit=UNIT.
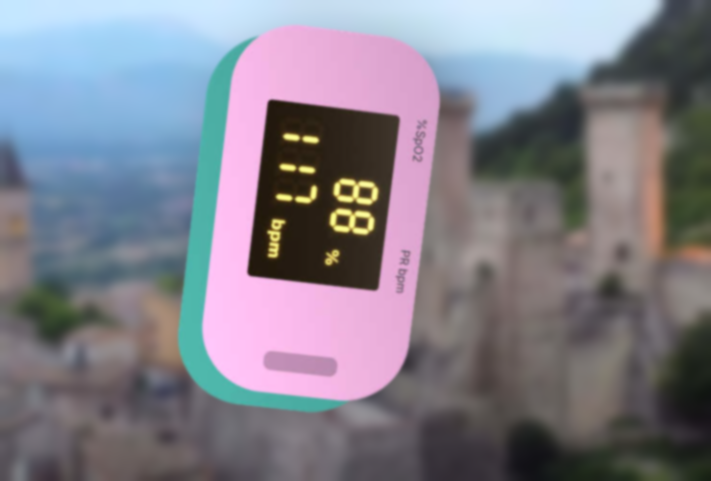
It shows value=117 unit=bpm
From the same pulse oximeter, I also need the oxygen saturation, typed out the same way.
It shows value=88 unit=%
